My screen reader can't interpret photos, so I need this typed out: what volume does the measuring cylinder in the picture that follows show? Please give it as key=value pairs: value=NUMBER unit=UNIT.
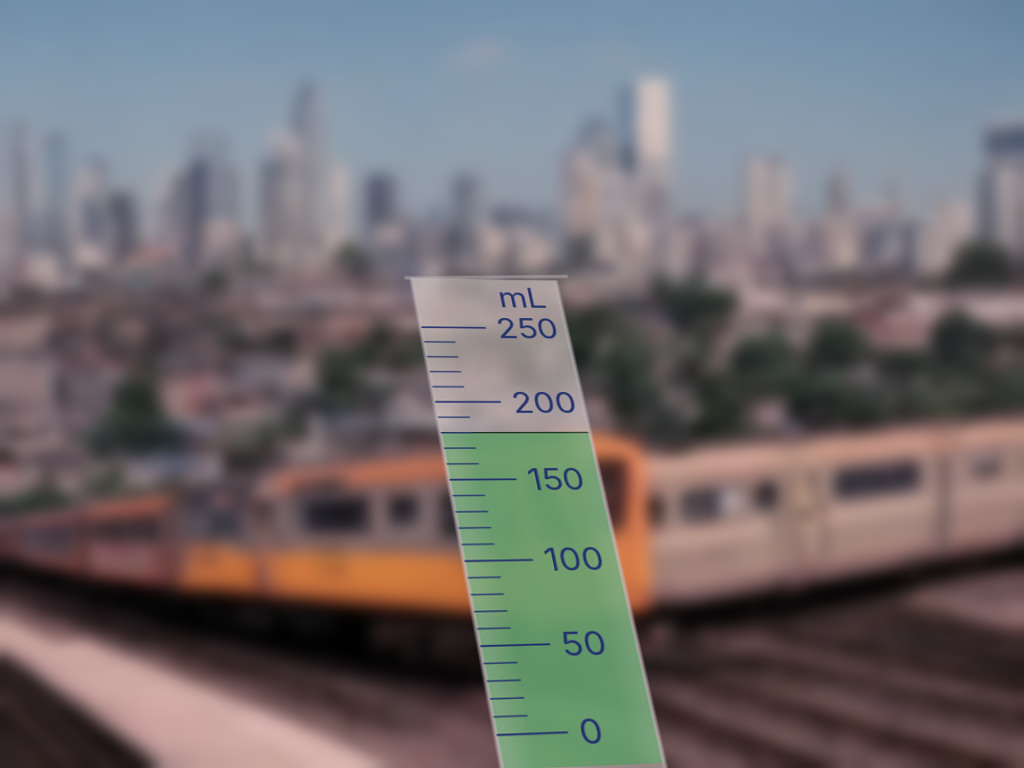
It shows value=180 unit=mL
